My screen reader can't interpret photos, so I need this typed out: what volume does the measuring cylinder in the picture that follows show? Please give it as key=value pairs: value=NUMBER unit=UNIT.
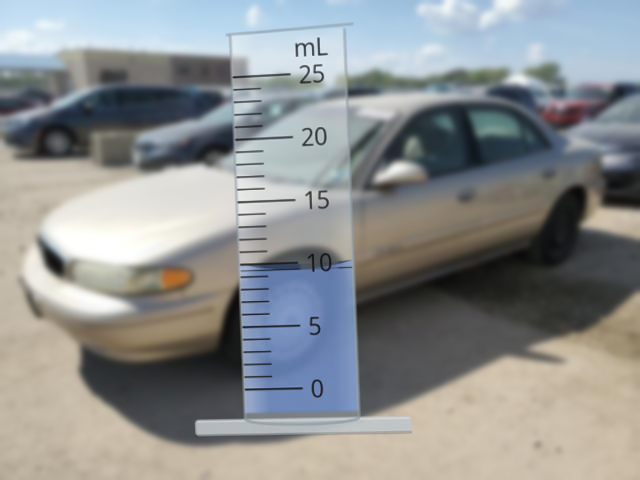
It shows value=9.5 unit=mL
